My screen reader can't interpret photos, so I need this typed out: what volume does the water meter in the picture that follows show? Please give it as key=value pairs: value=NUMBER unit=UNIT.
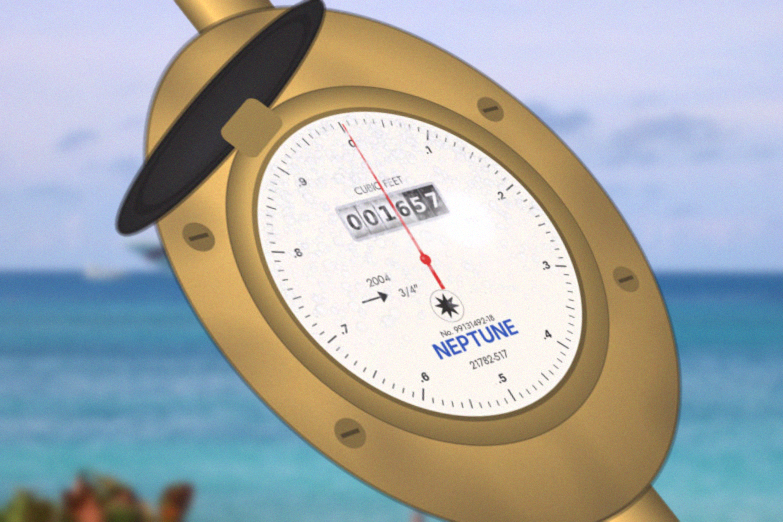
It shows value=1657.00 unit=ft³
